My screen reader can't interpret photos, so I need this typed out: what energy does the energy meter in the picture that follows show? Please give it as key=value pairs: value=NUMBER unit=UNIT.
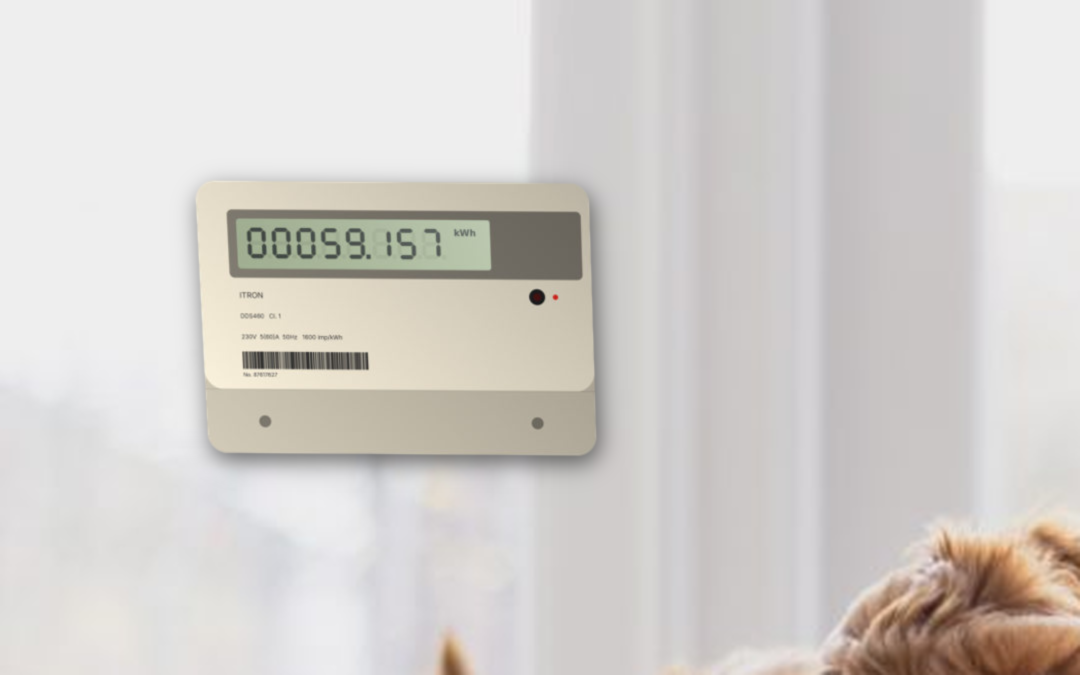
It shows value=59.157 unit=kWh
